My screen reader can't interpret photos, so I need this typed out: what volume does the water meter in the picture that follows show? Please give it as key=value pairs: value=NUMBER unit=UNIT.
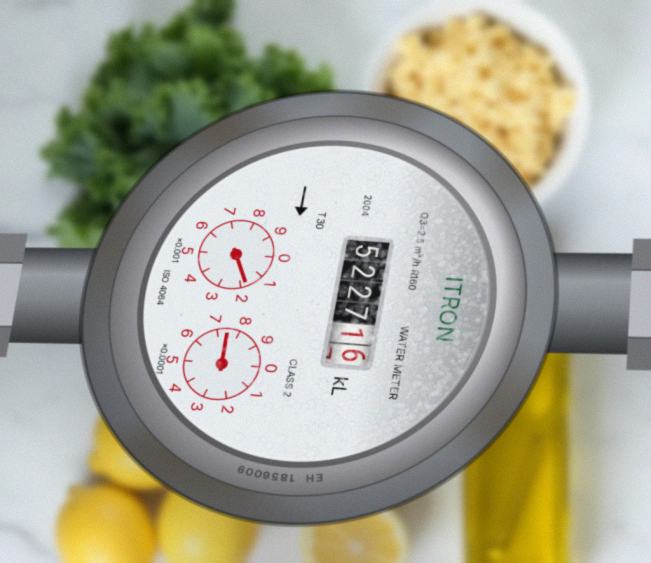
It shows value=5227.1617 unit=kL
